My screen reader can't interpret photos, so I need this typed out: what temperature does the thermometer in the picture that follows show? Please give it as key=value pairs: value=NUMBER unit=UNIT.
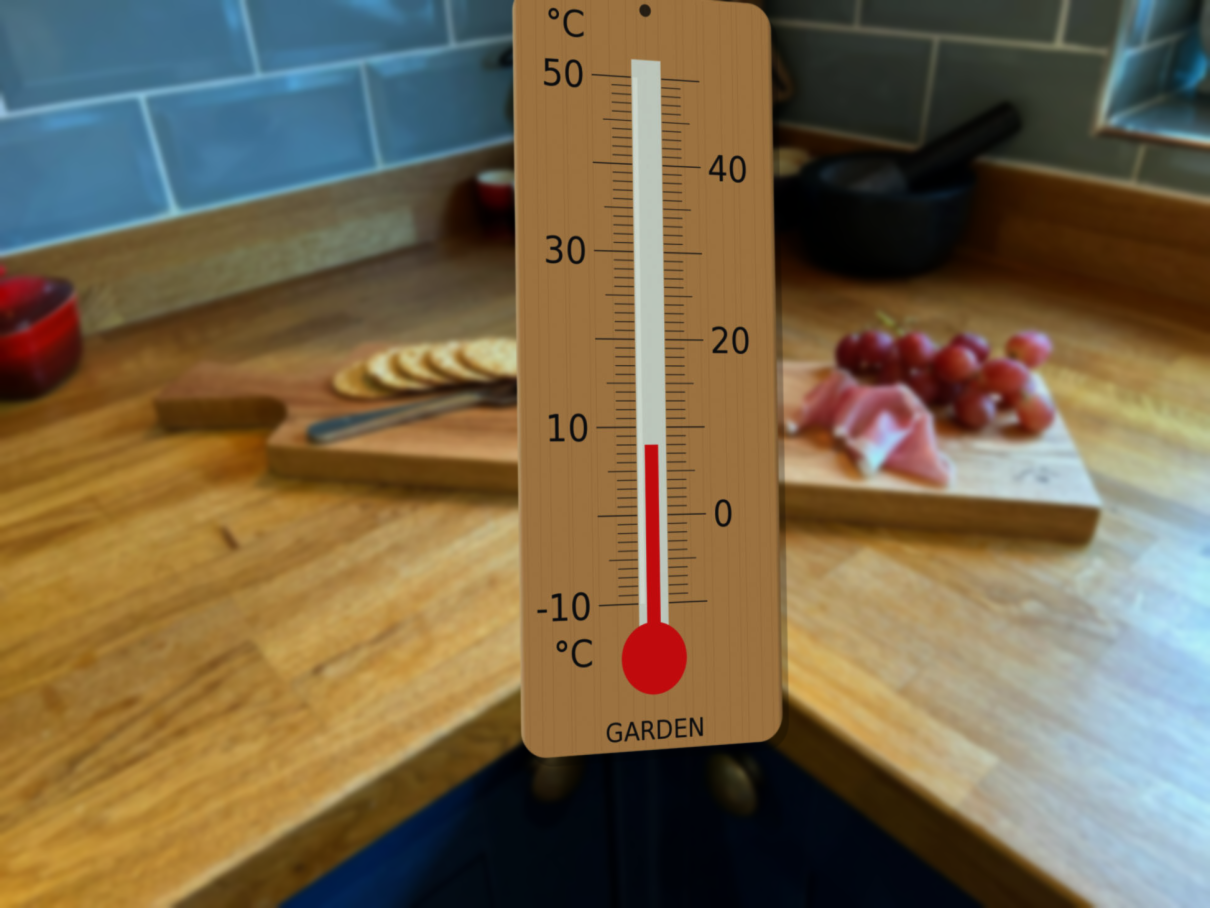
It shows value=8 unit=°C
